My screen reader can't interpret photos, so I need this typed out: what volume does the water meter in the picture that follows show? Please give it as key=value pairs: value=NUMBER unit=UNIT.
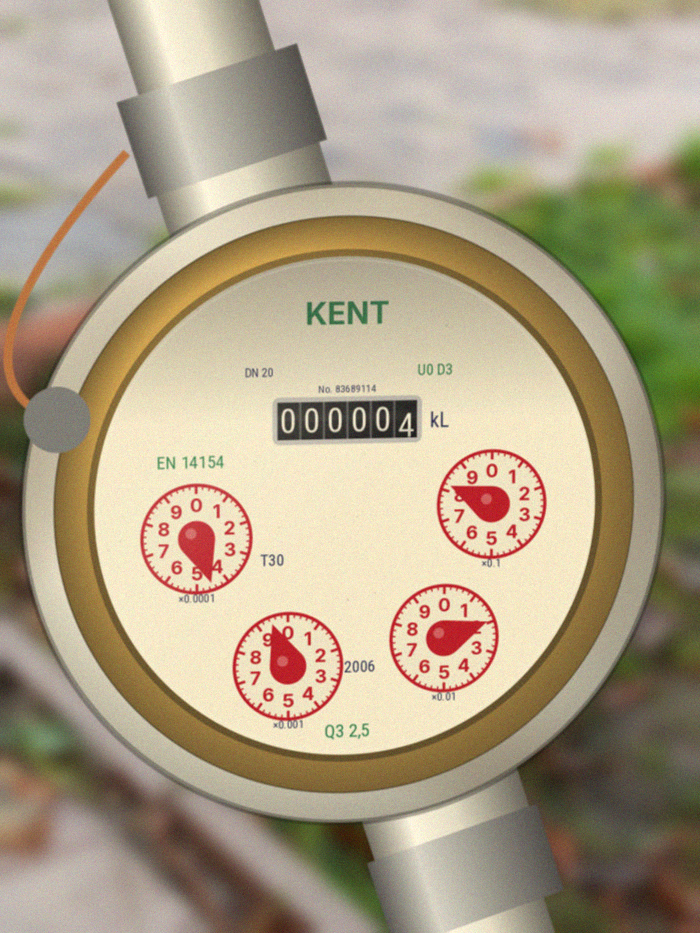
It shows value=3.8194 unit=kL
